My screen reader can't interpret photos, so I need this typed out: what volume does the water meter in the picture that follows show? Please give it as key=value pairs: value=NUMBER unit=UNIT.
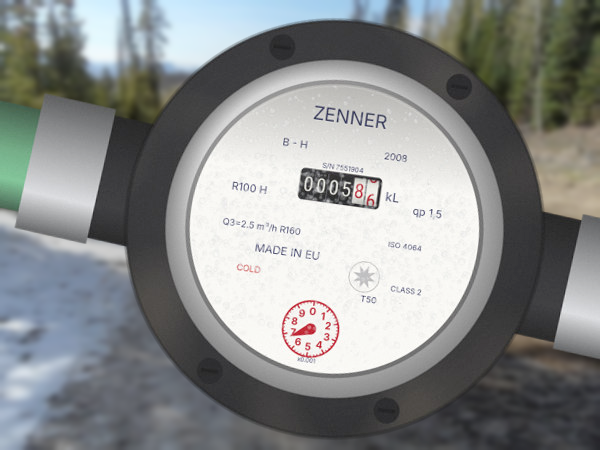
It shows value=5.856 unit=kL
